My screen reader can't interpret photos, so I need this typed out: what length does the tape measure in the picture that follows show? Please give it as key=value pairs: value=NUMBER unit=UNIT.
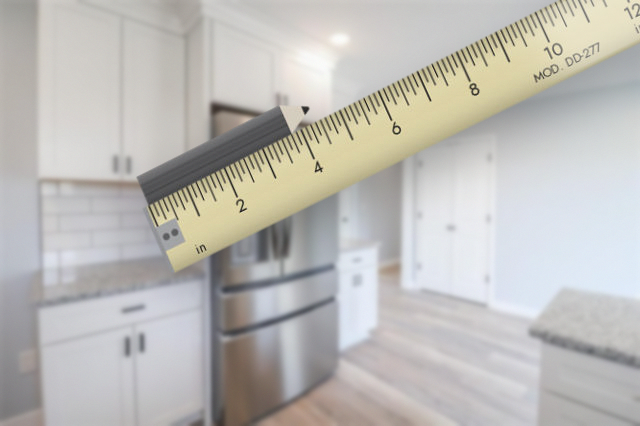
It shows value=4.375 unit=in
